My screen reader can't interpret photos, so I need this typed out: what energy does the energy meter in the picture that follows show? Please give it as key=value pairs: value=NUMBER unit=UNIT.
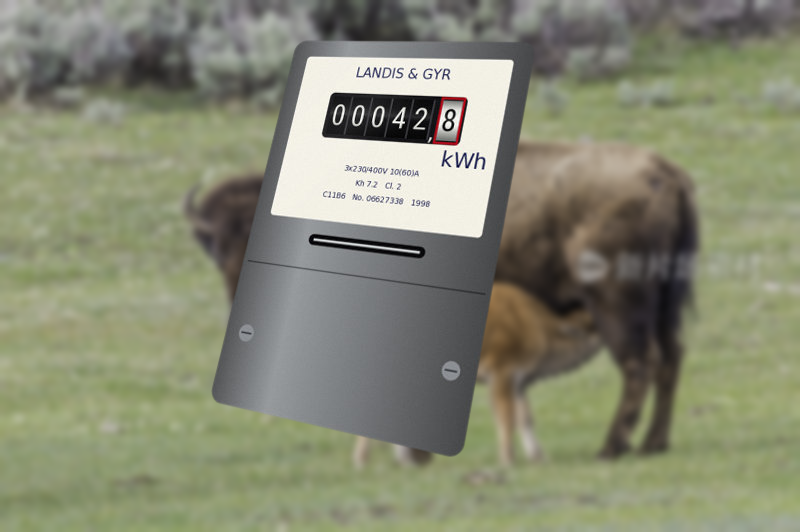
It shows value=42.8 unit=kWh
